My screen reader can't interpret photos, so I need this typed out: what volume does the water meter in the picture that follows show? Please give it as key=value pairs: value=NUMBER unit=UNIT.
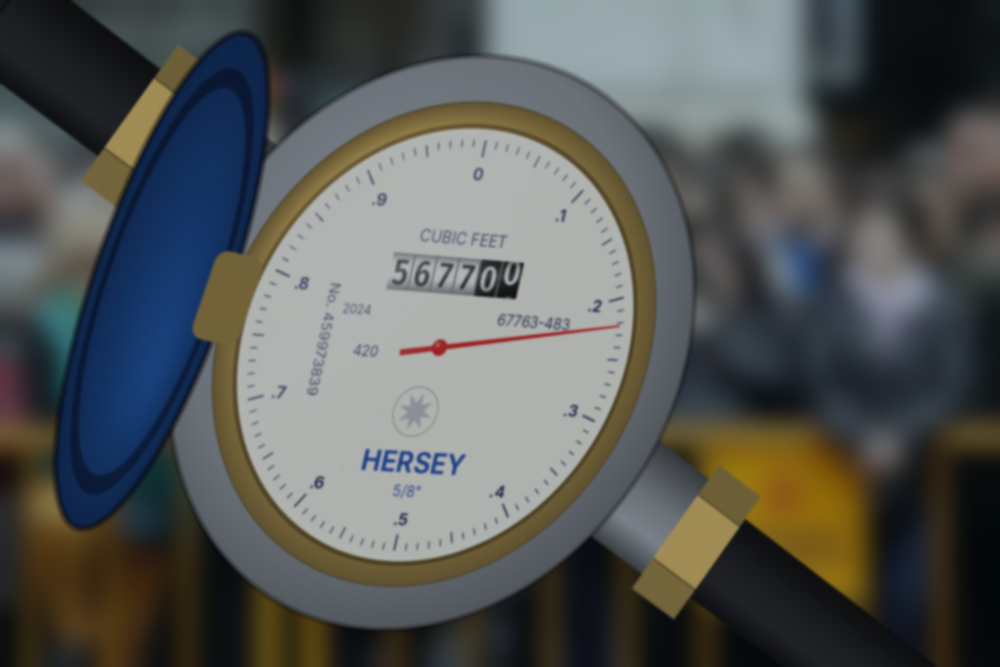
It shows value=567700.22 unit=ft³
